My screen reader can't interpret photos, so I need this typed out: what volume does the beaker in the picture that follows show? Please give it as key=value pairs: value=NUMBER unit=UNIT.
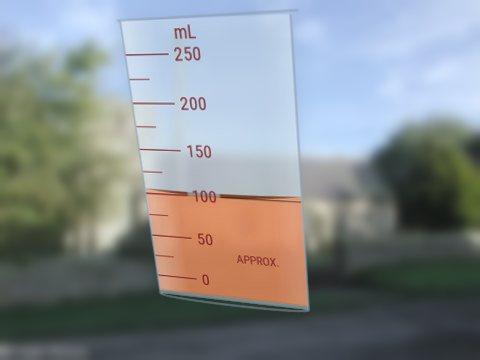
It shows value=100 unit=mL
